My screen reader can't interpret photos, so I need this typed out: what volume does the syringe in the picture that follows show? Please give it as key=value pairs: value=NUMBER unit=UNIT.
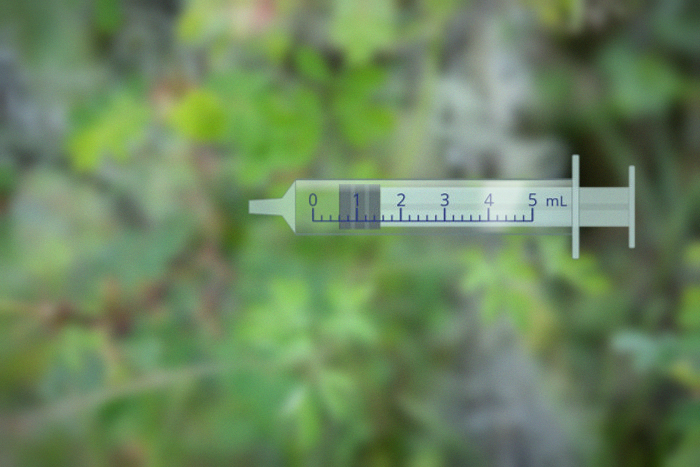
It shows value=0.6 unit=mL
